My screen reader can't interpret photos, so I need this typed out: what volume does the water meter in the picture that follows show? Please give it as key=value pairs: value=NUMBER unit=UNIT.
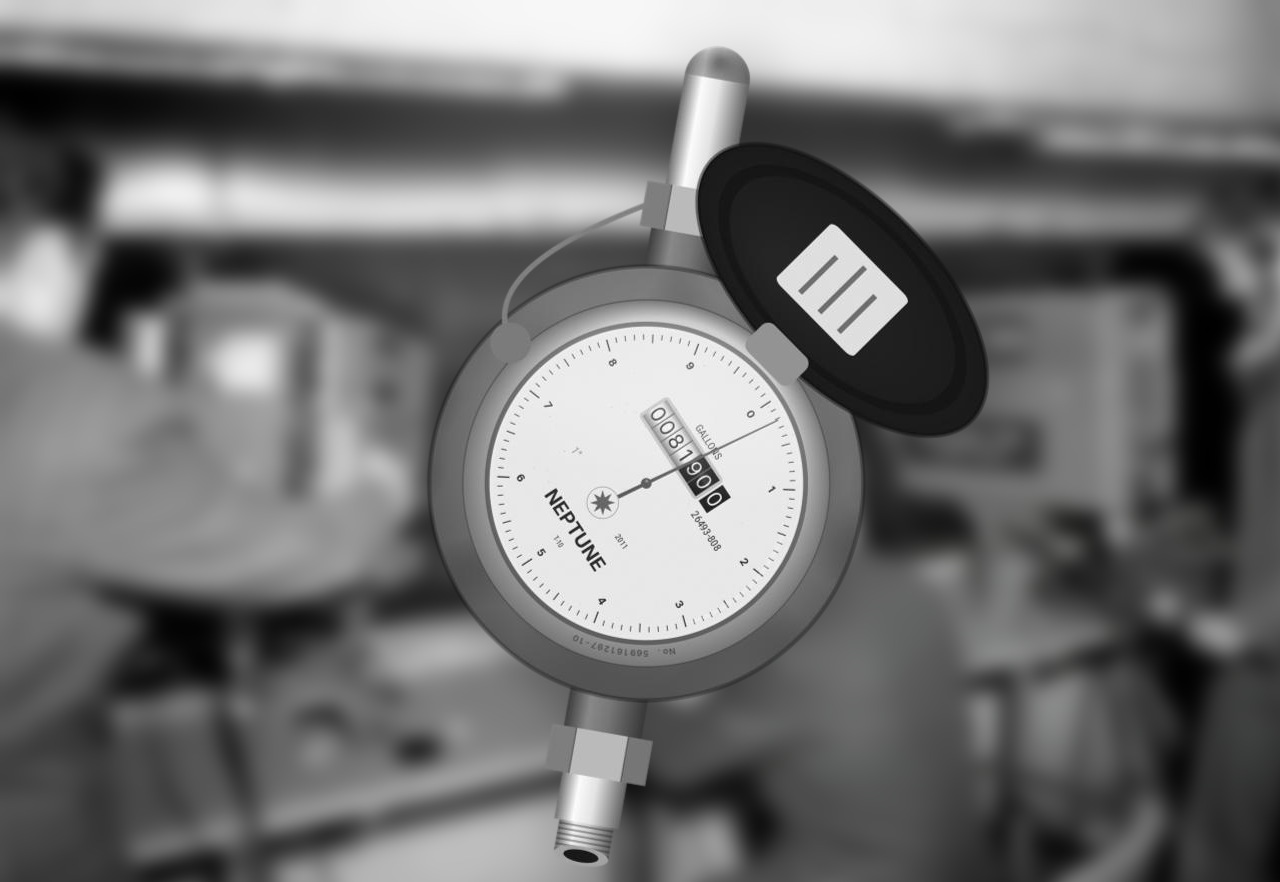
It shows value=81900.2 unit=gal
